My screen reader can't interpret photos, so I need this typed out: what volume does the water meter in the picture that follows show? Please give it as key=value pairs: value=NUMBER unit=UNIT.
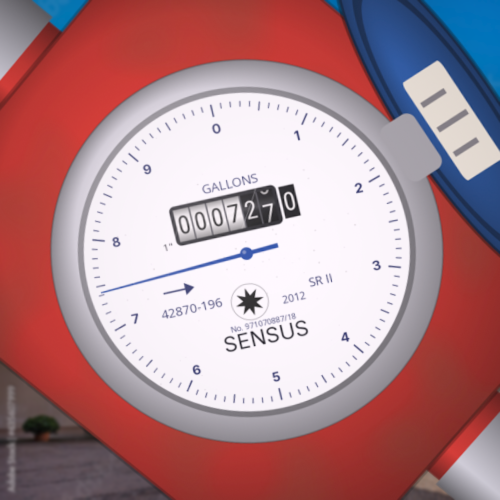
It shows value=7267.4 unit=gal
